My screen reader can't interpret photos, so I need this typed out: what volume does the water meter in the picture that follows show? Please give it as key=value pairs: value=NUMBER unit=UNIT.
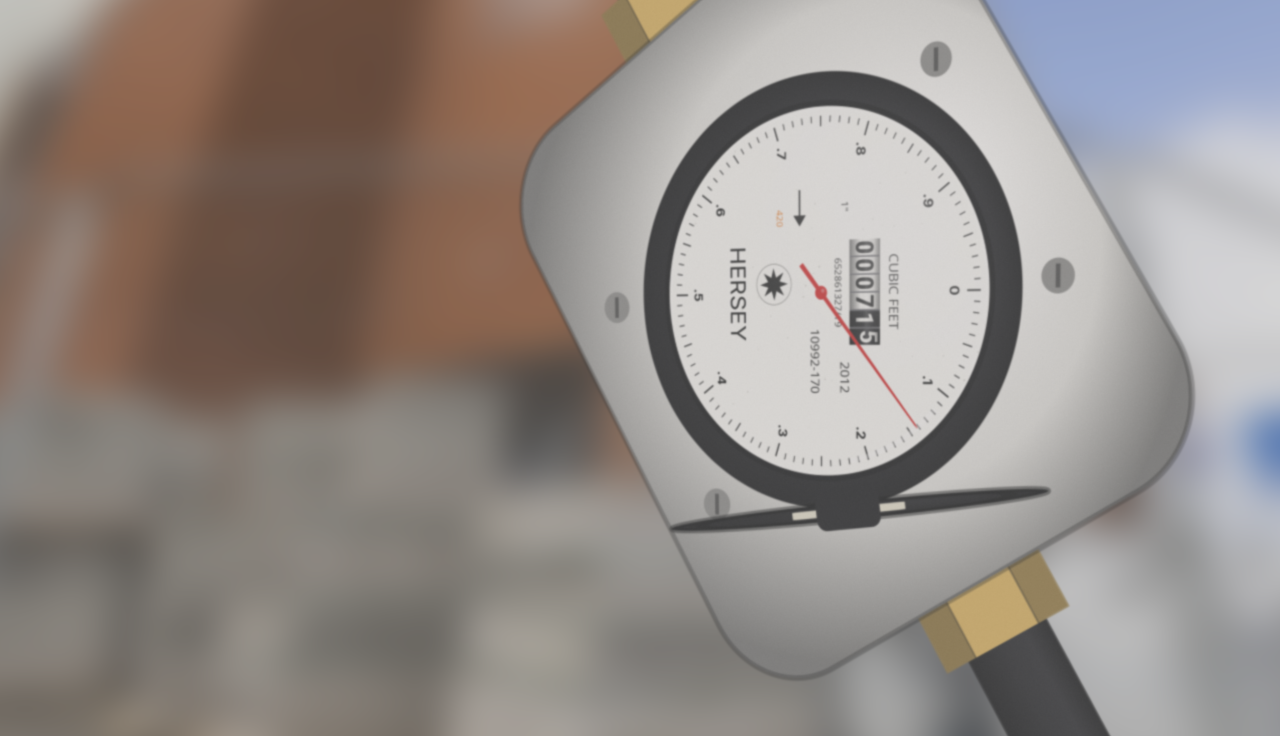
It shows value=715.14 unit=ft³
